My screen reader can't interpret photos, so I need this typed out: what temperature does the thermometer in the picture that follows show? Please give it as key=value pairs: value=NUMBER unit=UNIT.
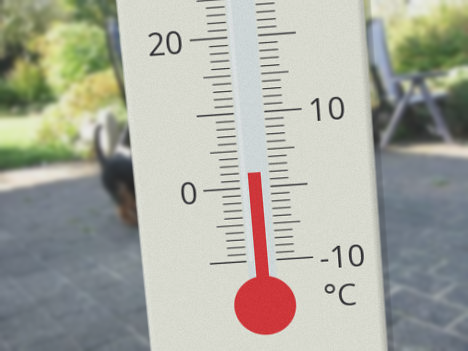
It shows value=2 unit=°C
